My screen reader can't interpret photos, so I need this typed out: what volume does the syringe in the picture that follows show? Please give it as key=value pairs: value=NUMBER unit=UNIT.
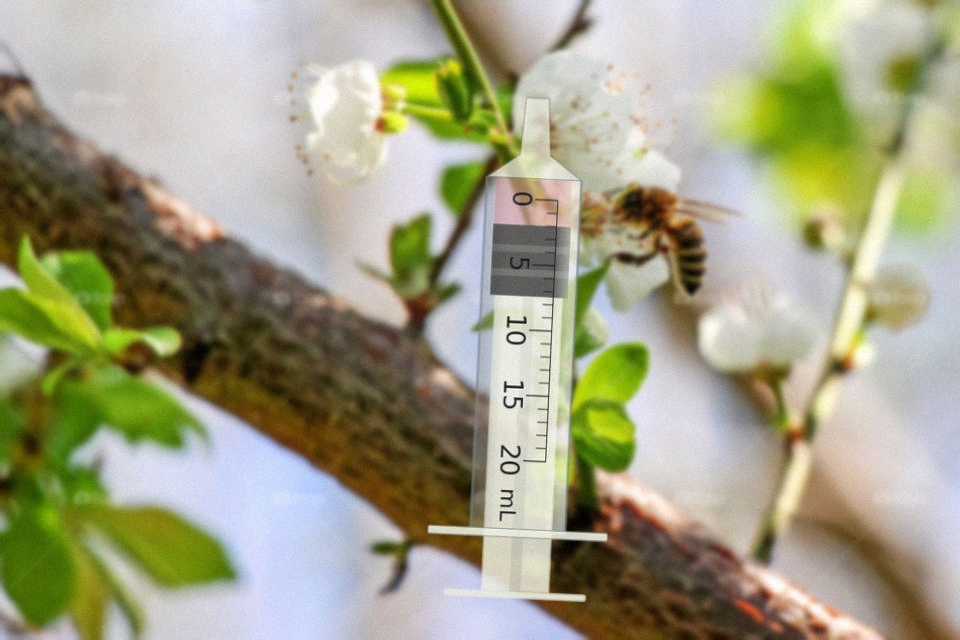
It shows value=2 unit=mL
